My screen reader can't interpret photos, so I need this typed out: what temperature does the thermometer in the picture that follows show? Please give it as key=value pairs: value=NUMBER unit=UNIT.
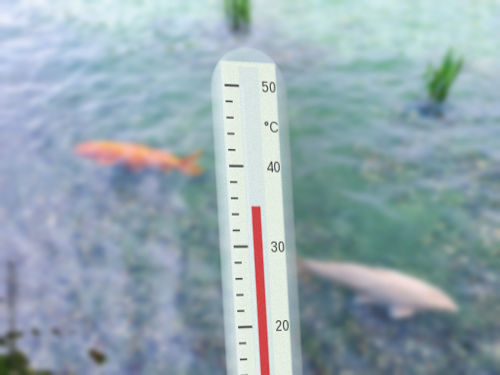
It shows value=35 unit=°C
